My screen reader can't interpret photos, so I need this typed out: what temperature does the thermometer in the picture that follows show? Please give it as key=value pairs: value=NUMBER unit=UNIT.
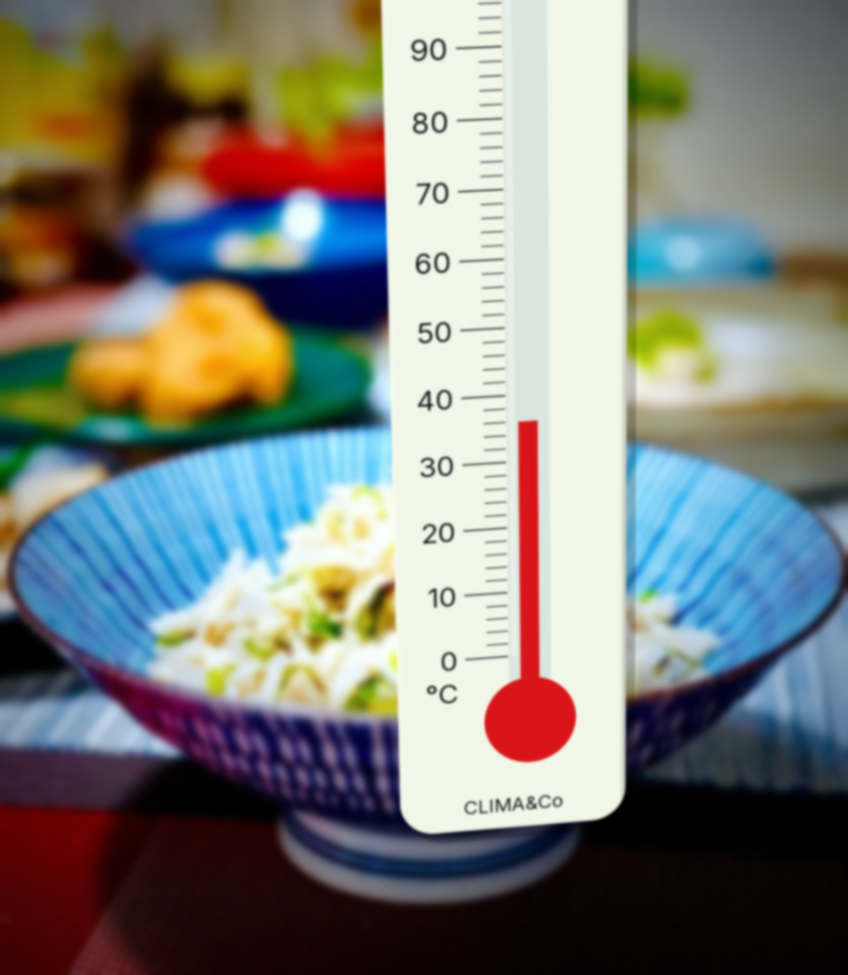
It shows value=36 unit=°C
